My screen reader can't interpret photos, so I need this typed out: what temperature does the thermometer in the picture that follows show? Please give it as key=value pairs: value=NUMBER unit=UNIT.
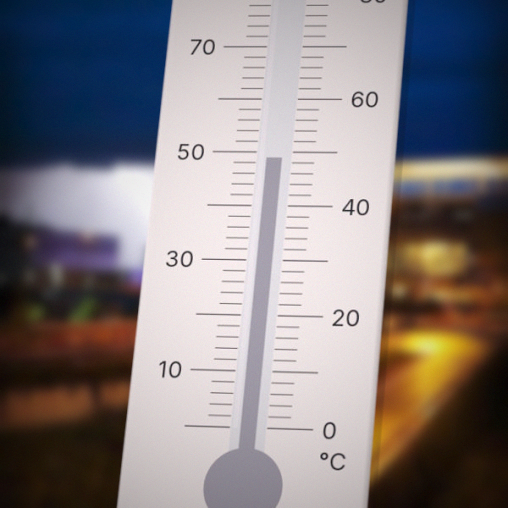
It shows value=49 unit=°C
